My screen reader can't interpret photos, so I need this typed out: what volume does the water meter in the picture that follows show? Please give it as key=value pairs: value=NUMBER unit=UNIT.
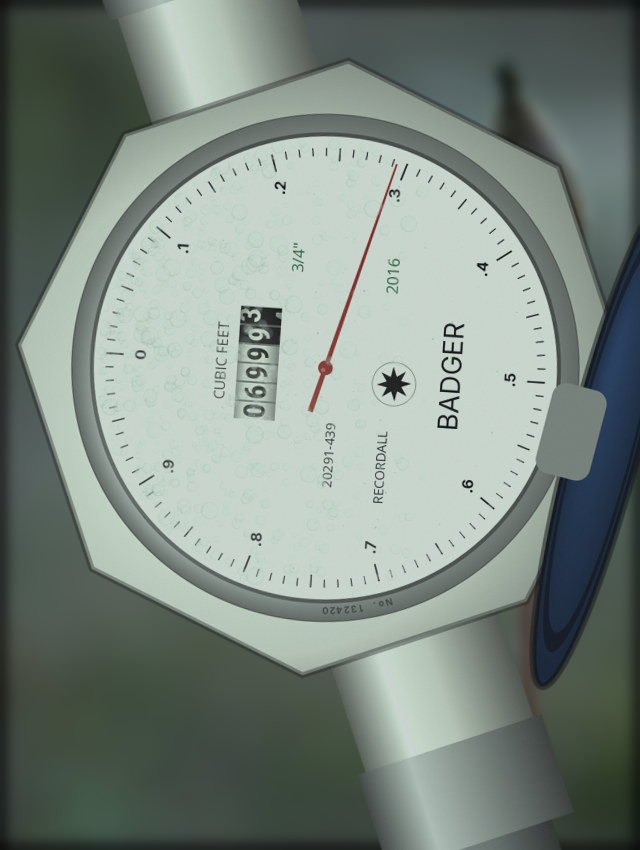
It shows value=69993.29 unit=ft³
